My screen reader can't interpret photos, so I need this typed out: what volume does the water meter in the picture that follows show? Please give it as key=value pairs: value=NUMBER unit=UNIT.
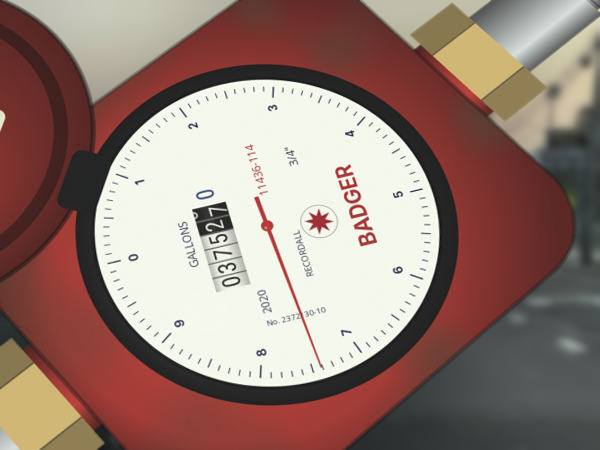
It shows value=375267.4 unit=gal
